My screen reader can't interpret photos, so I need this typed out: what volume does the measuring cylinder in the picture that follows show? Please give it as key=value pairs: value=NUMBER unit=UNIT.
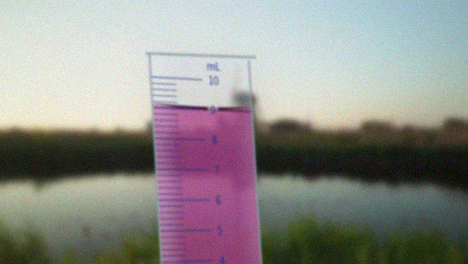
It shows value=9 unit=mL
